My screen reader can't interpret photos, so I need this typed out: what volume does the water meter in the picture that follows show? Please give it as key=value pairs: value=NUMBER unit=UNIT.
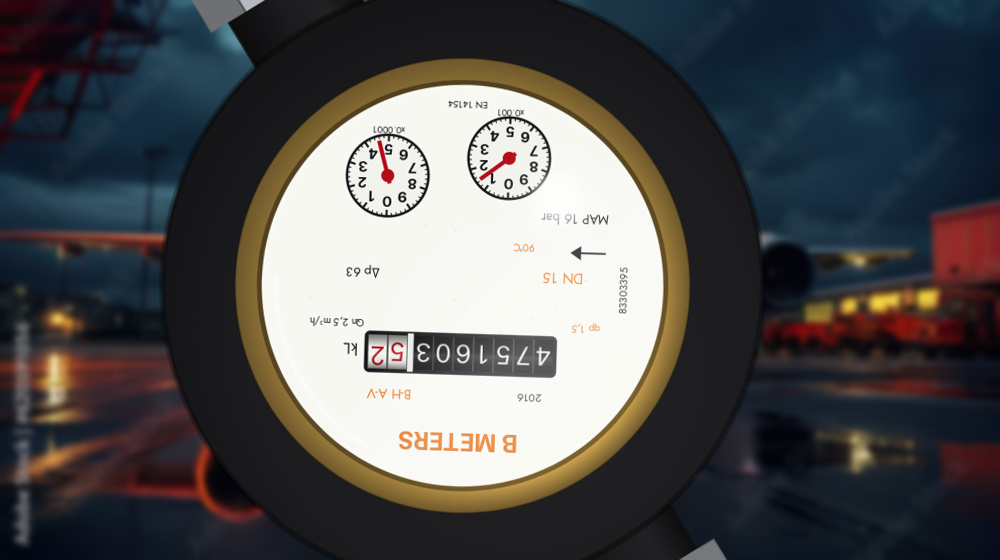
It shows value=4751603.5214 unit=kL
